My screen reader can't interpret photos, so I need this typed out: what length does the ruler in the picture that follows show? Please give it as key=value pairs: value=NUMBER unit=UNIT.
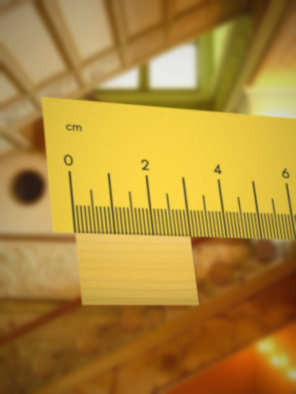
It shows value=3 unit=cm
